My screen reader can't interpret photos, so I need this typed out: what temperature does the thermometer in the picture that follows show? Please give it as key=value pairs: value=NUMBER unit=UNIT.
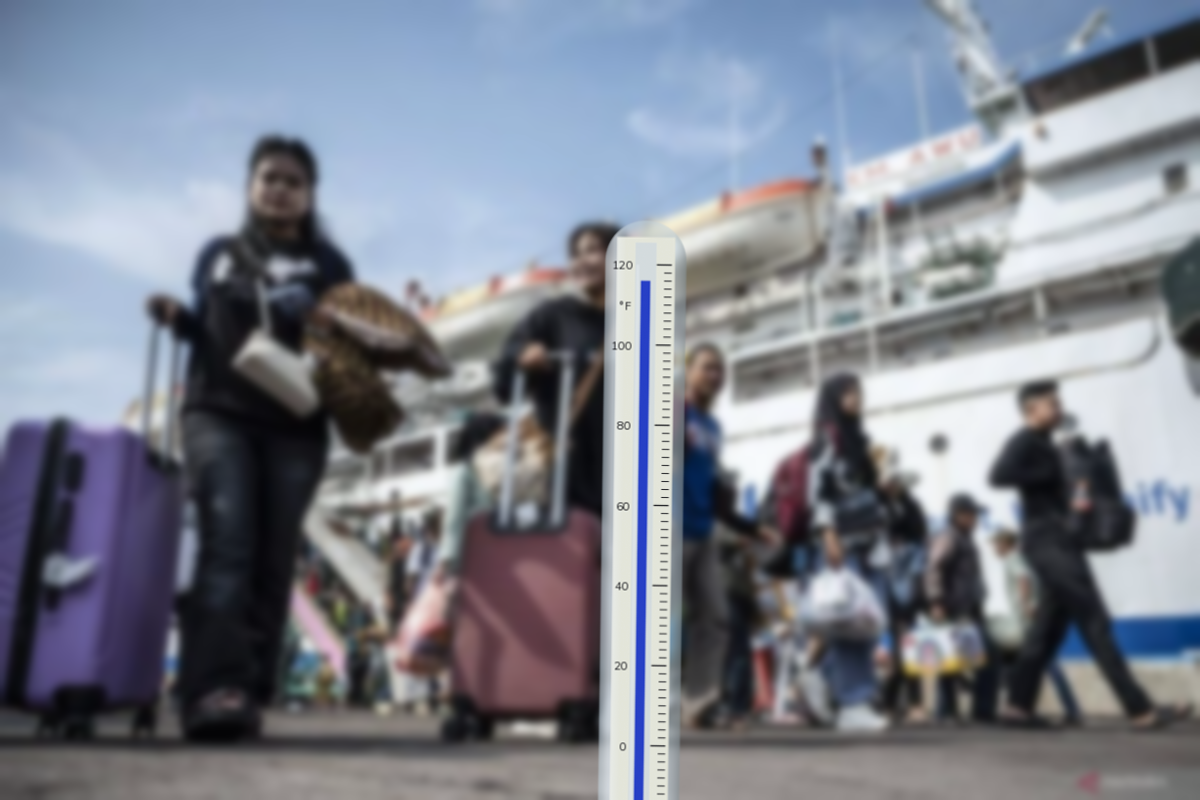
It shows value=116 unit=°F
